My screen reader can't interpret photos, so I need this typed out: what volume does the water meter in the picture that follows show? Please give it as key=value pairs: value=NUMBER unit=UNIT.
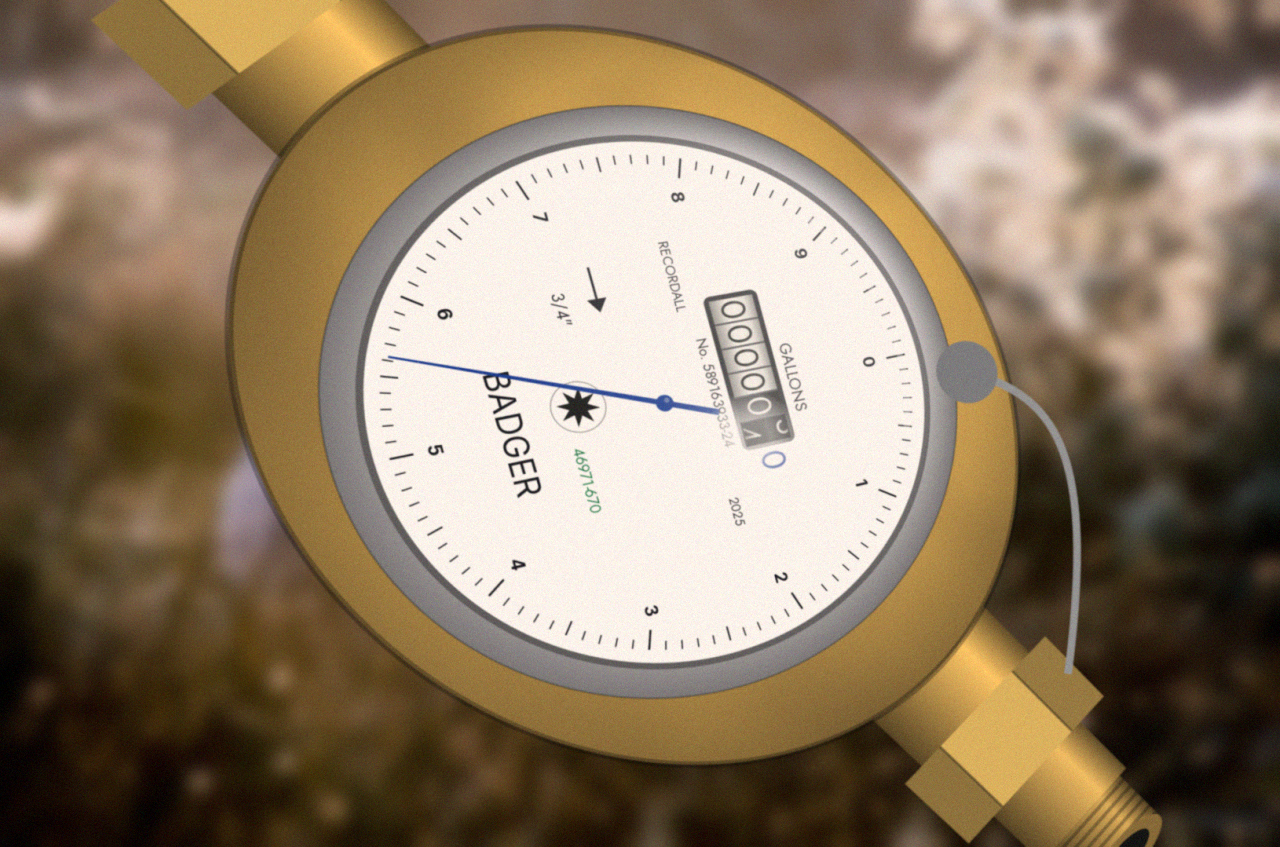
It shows value=35.6 unit=gal
